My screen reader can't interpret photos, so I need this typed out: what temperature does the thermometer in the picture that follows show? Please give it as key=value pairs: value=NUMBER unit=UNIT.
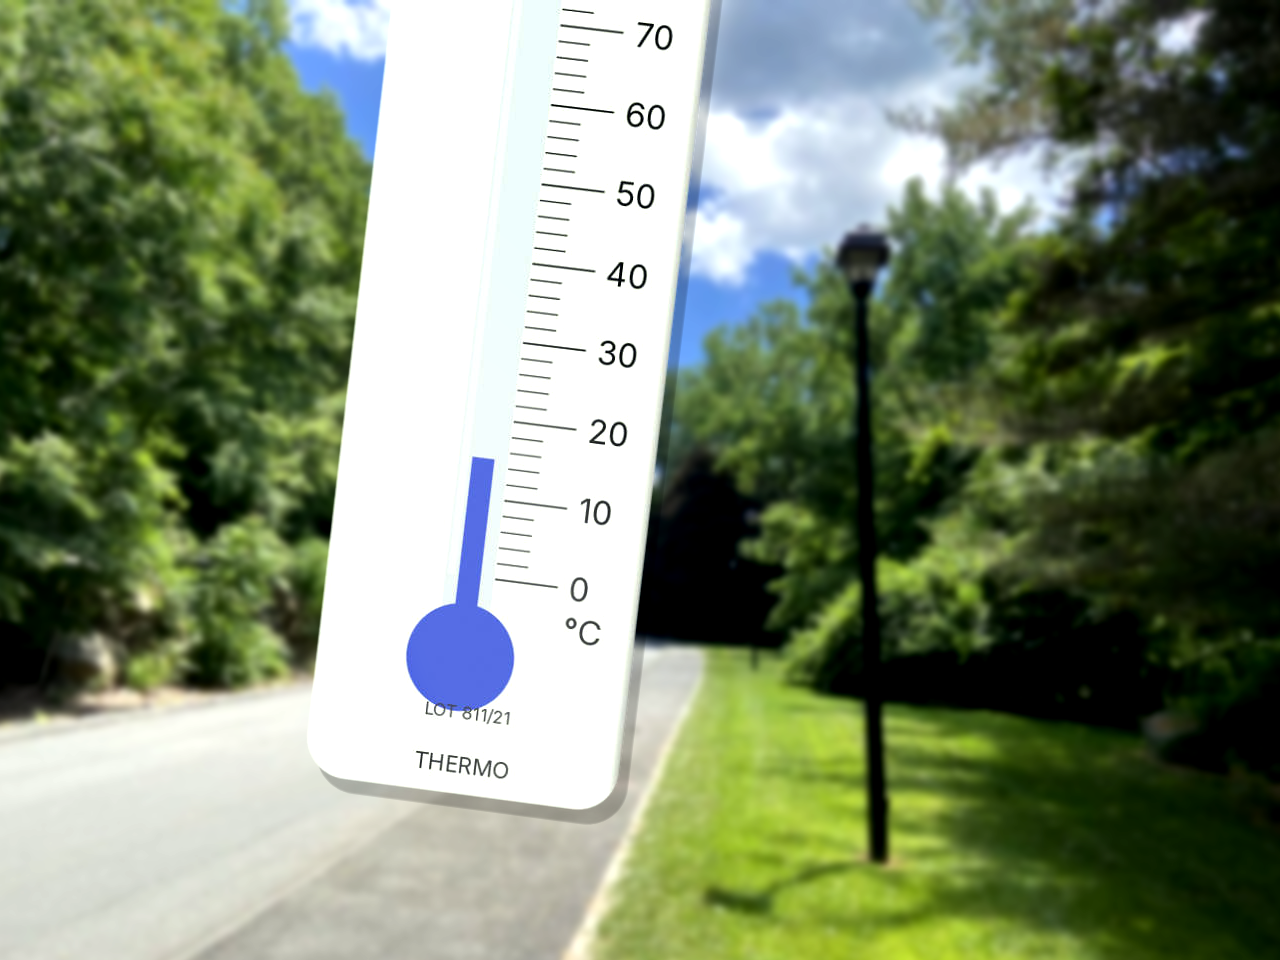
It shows value=15 unit=°C
